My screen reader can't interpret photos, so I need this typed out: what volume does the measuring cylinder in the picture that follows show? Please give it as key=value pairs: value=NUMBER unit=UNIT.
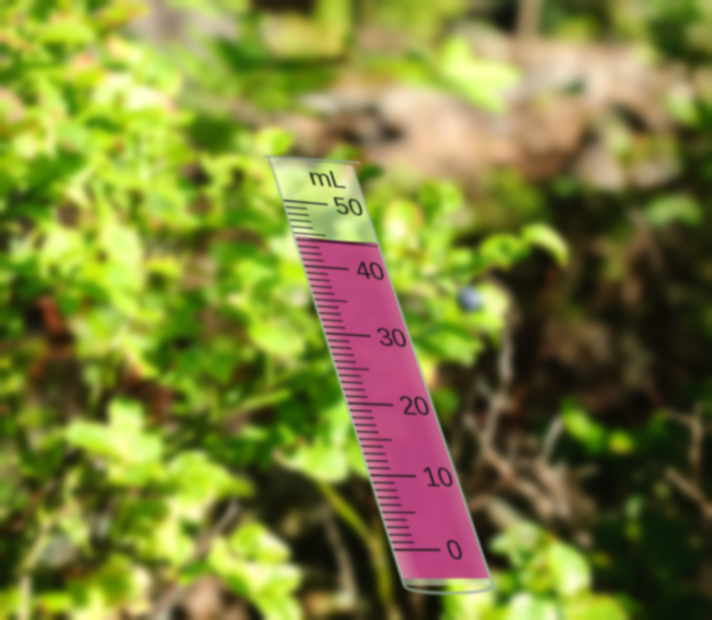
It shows value=44 unit=mL
